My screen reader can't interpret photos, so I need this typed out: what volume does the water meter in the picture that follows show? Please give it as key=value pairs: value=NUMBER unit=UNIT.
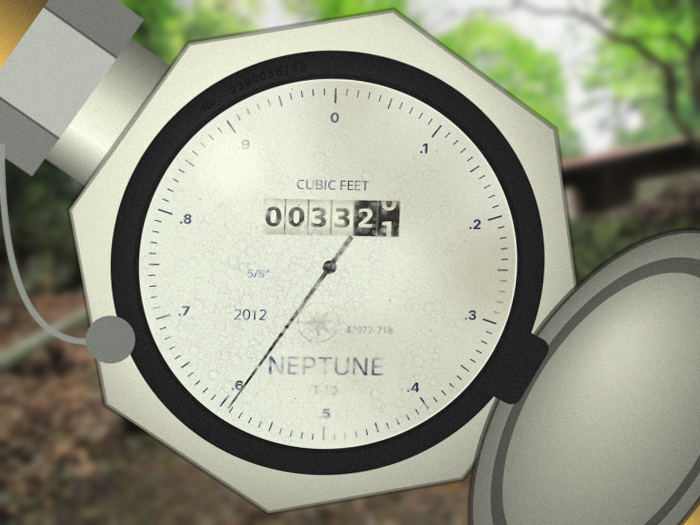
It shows value=3320.59 unit=ft³
